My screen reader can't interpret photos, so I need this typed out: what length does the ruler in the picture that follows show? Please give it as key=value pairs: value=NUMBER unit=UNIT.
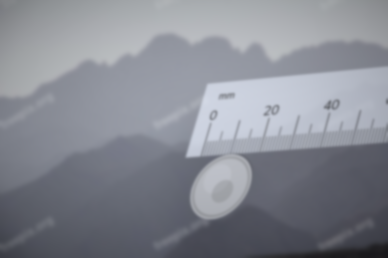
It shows value=20 unit=mm
